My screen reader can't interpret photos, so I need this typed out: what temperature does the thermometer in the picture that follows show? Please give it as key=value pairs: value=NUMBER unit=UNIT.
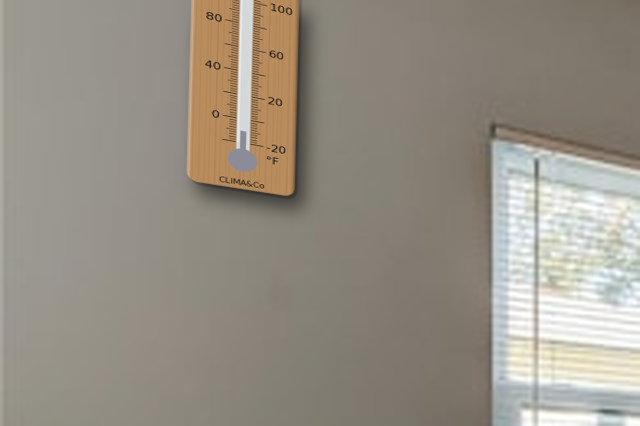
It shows value=-10 unit=°F
